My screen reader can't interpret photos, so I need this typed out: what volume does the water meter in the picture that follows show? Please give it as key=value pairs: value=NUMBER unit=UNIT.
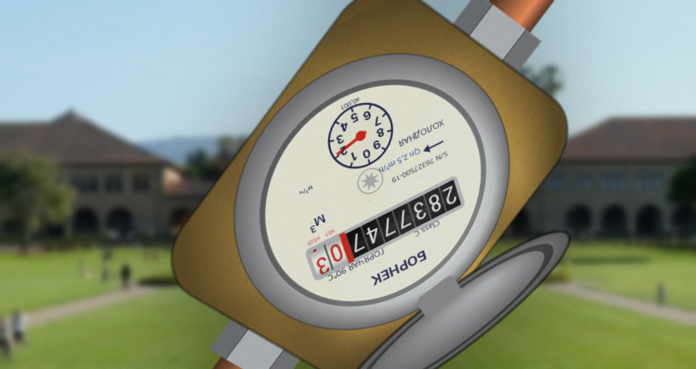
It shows value=2837747.032 unit=m³
